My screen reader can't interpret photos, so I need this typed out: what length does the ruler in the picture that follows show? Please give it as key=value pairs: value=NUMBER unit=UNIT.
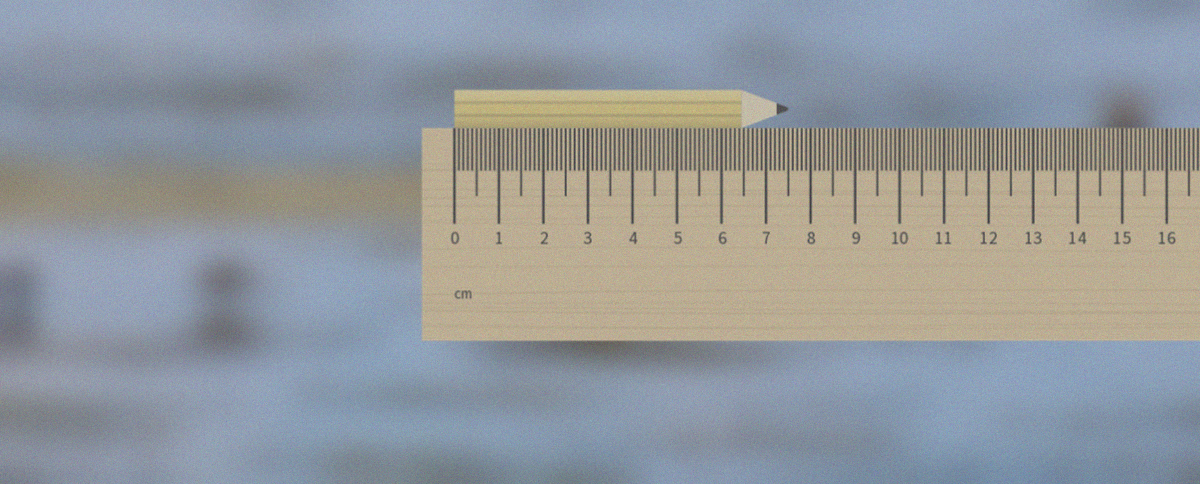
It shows value=7.5 unit=cm
